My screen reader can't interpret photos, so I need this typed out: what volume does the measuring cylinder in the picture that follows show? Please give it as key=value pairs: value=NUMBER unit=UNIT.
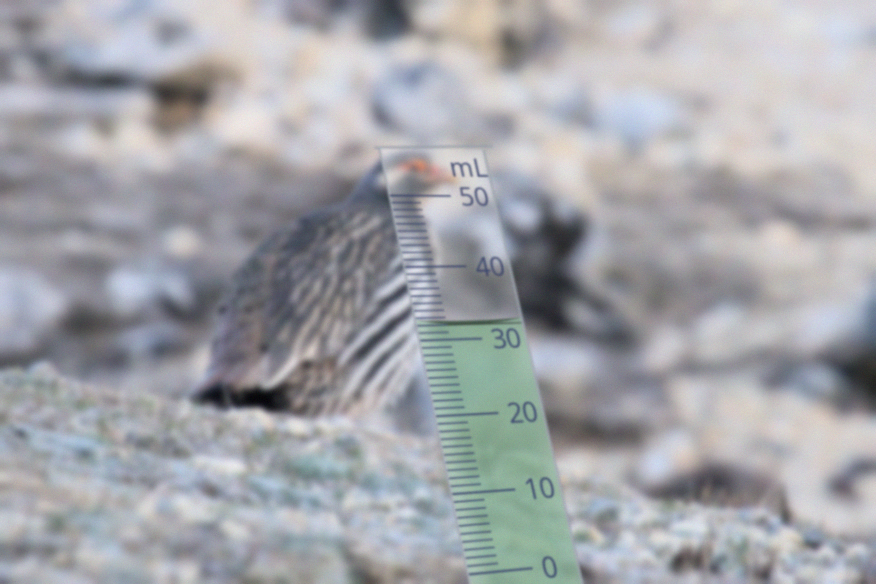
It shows value=32 unit=mL
